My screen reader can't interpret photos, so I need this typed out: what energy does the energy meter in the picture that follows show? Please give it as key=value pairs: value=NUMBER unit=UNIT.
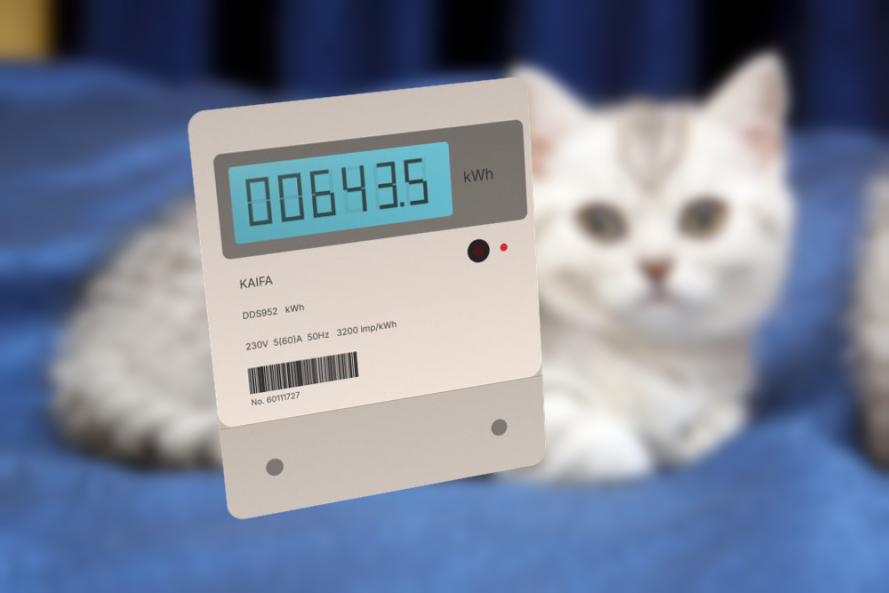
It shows value=643.5 unit=kWh
